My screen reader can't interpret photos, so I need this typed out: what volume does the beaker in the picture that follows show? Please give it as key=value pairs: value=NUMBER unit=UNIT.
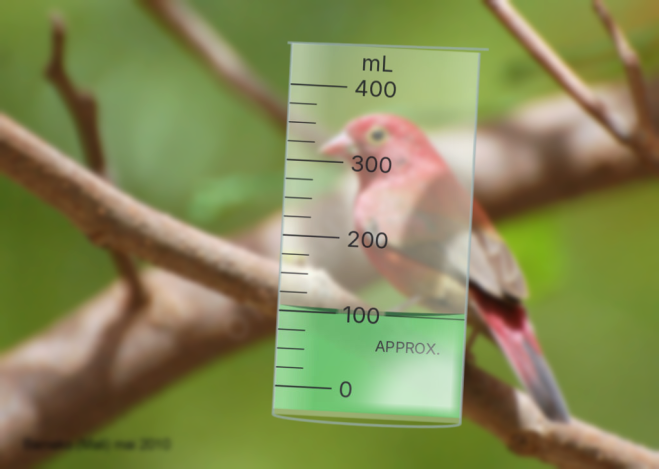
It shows value=100 unit=mL
